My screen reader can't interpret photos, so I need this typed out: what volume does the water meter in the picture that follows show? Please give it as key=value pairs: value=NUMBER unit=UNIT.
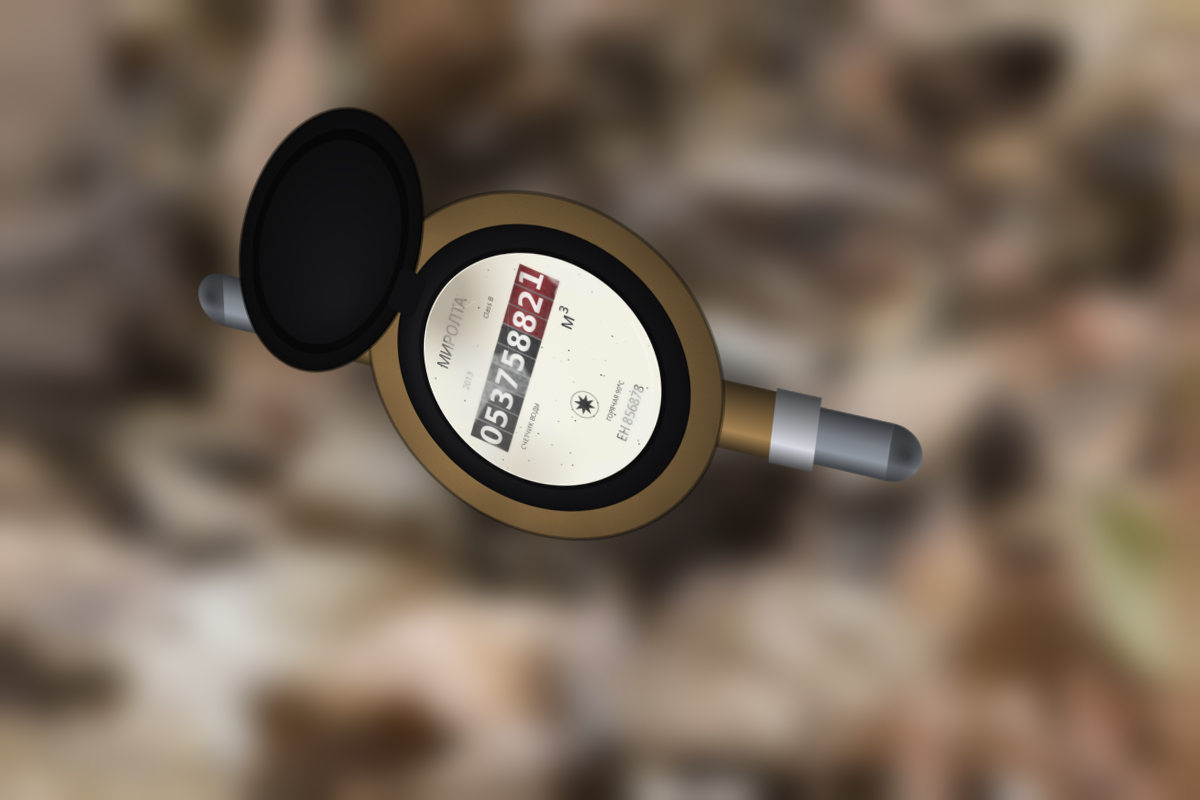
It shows value=53758.821 unit=m³
